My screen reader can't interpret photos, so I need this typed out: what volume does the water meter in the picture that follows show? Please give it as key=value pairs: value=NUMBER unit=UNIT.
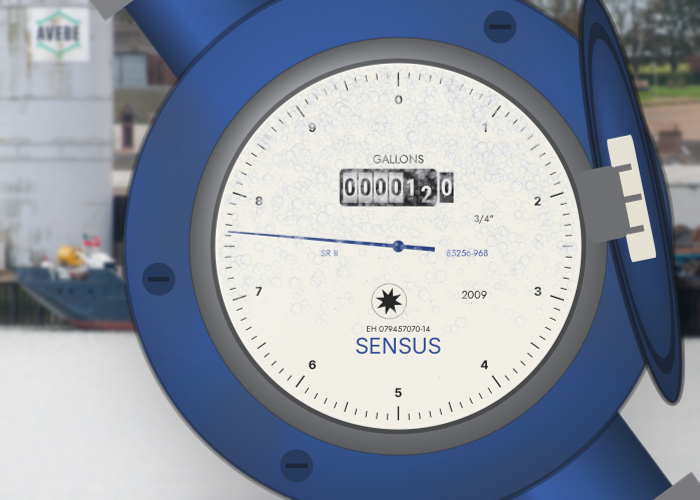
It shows value=117.6 unit=gal
